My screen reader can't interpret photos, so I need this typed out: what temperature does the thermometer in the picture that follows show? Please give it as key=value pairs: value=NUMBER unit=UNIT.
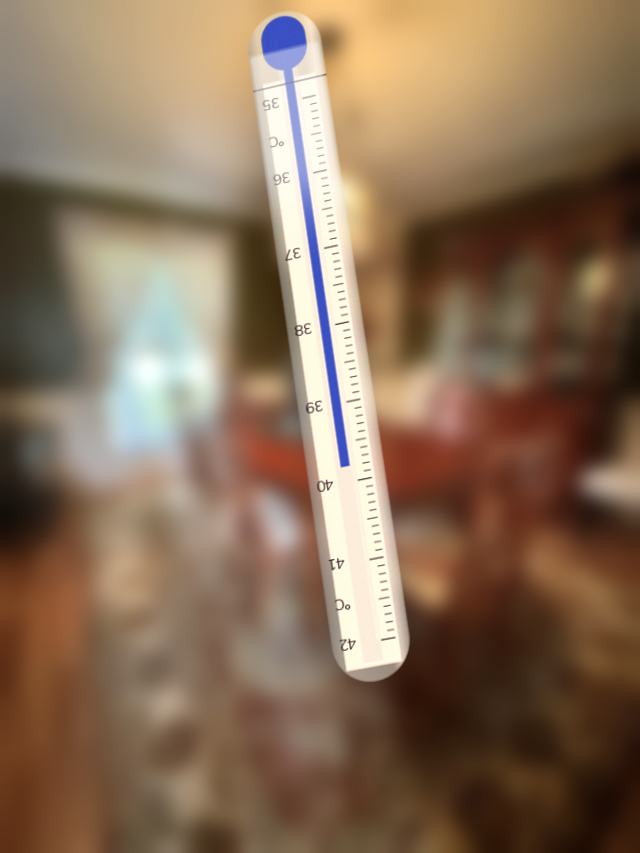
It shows value=39.8 unit=°C
